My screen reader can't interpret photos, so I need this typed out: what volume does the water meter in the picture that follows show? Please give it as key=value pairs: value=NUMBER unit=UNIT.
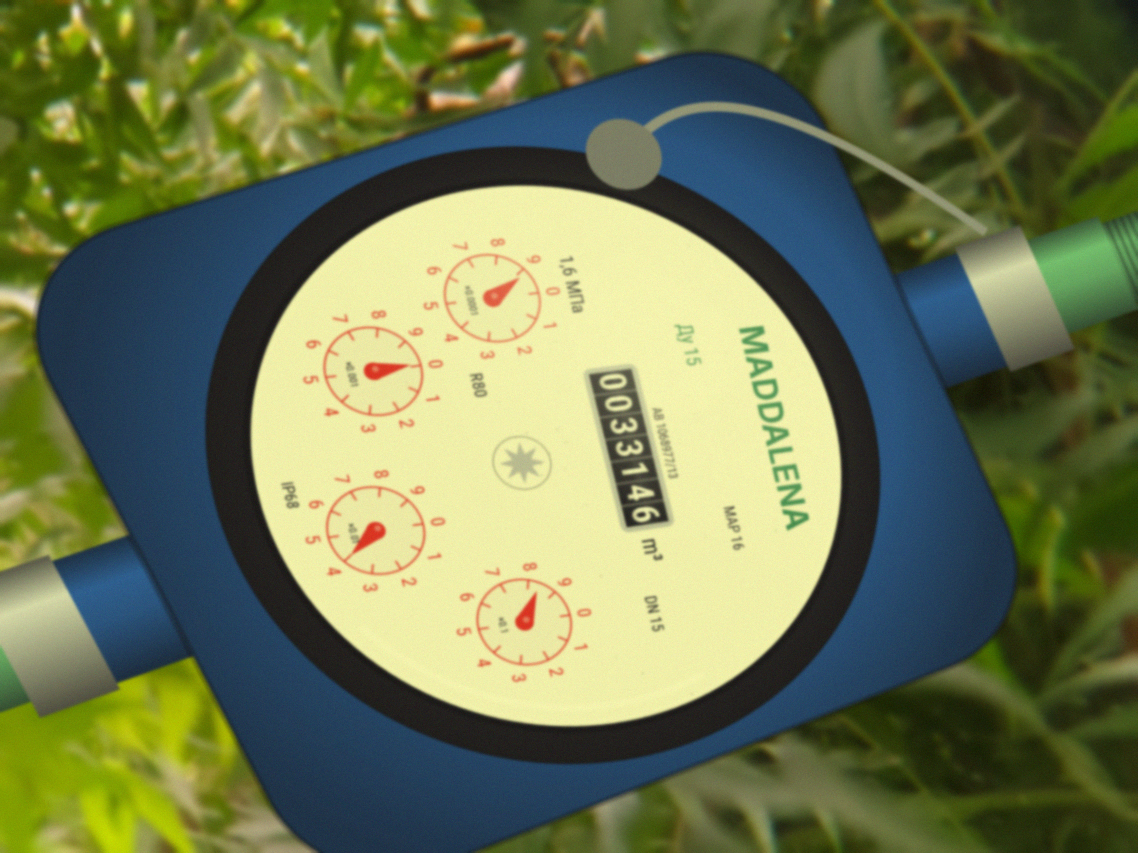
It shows value=33146.8399 unit=m³
